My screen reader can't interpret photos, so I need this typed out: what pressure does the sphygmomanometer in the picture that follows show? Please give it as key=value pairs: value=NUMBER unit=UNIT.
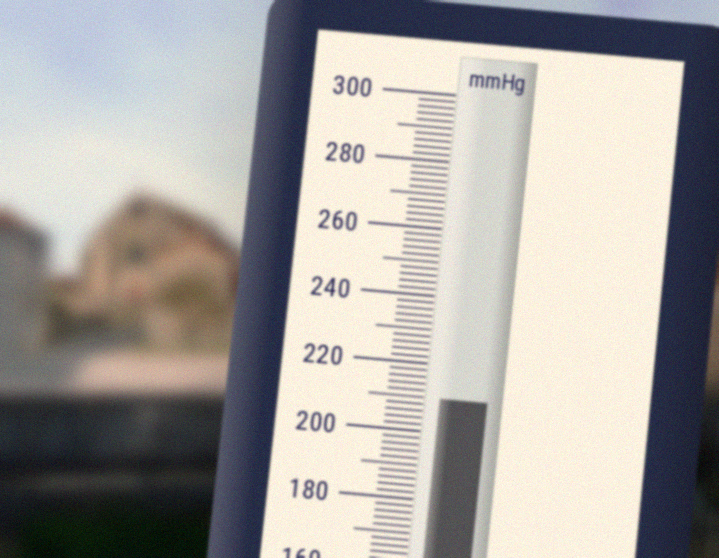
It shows value=210 unit=mmHg
